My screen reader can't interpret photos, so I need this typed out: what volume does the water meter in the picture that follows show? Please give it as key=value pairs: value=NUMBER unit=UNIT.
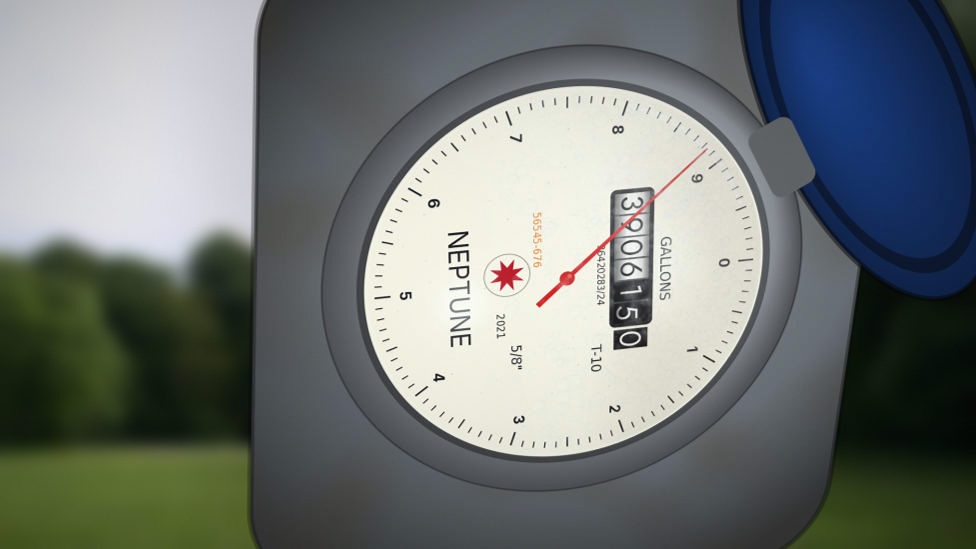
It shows value=3906148.8 unit=gal
